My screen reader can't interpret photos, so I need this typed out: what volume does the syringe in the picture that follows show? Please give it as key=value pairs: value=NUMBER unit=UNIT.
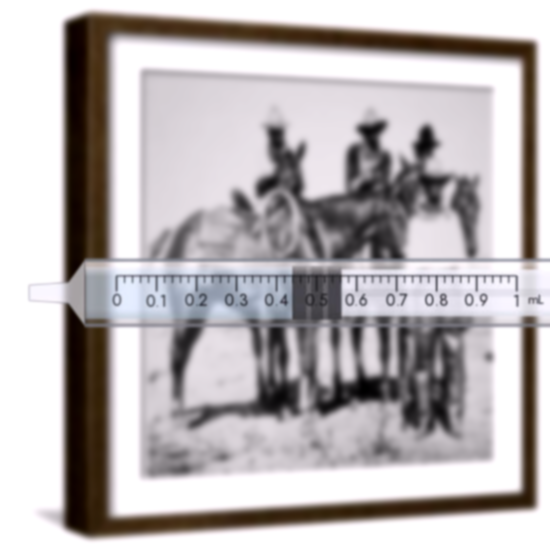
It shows value=0.44 unit=mL
